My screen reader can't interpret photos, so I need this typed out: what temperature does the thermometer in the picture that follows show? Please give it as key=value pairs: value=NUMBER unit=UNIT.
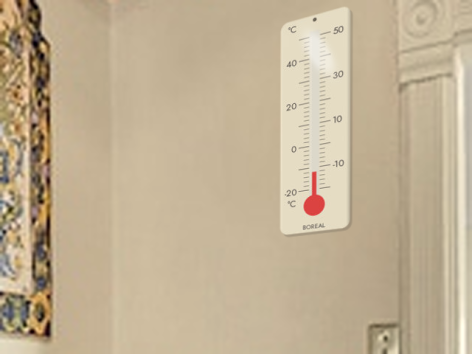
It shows value=-12 unit=°C
